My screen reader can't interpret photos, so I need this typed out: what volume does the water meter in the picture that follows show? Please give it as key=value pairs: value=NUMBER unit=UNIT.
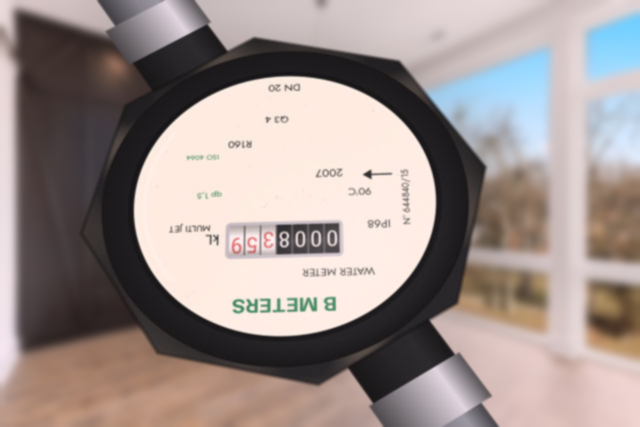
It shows value=8.359 unit=kL
